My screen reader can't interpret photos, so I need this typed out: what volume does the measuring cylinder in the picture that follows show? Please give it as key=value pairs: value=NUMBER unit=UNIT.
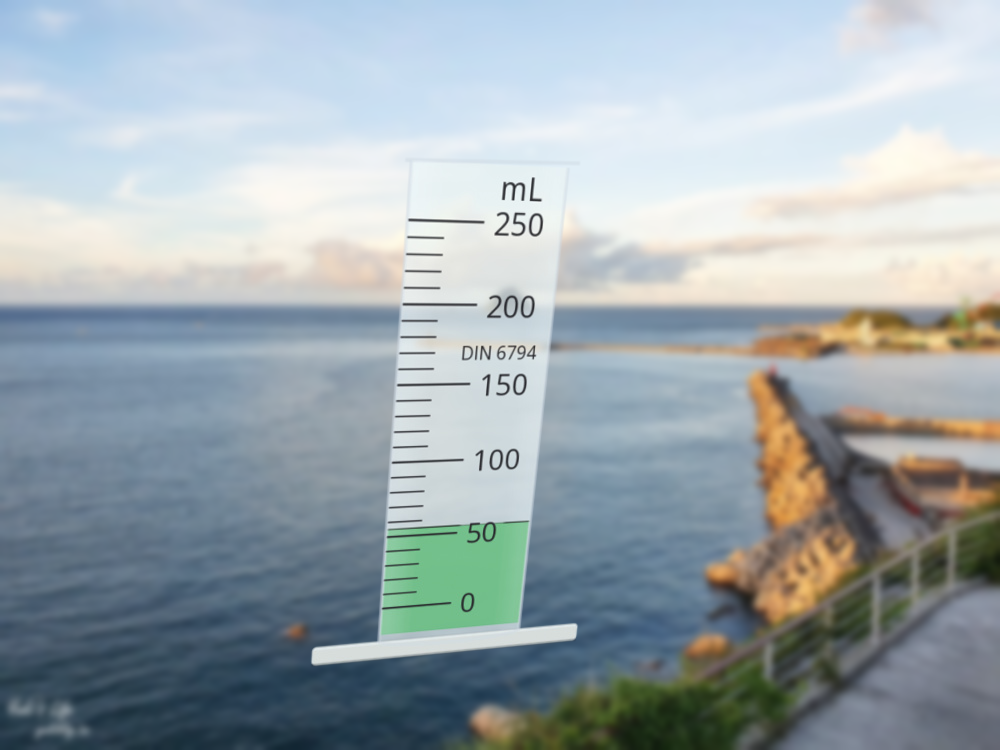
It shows value=55 unit=mL
